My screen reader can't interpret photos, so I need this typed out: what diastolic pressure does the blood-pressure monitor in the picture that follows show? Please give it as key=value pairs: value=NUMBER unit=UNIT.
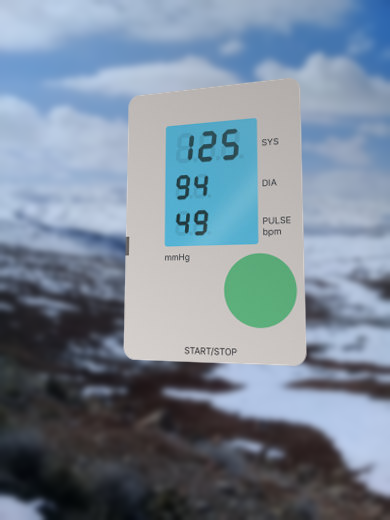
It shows value=94 unit=mmHg
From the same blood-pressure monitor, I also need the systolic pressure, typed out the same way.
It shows value=125 unit=mmHg
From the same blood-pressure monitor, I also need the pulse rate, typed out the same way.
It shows value=49 unit=bpm
